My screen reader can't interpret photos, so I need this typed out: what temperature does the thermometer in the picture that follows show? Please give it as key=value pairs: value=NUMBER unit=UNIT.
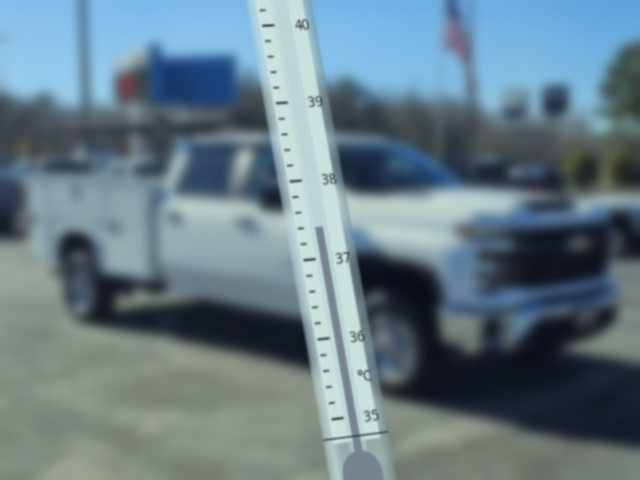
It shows value=37.4 unit=°C
